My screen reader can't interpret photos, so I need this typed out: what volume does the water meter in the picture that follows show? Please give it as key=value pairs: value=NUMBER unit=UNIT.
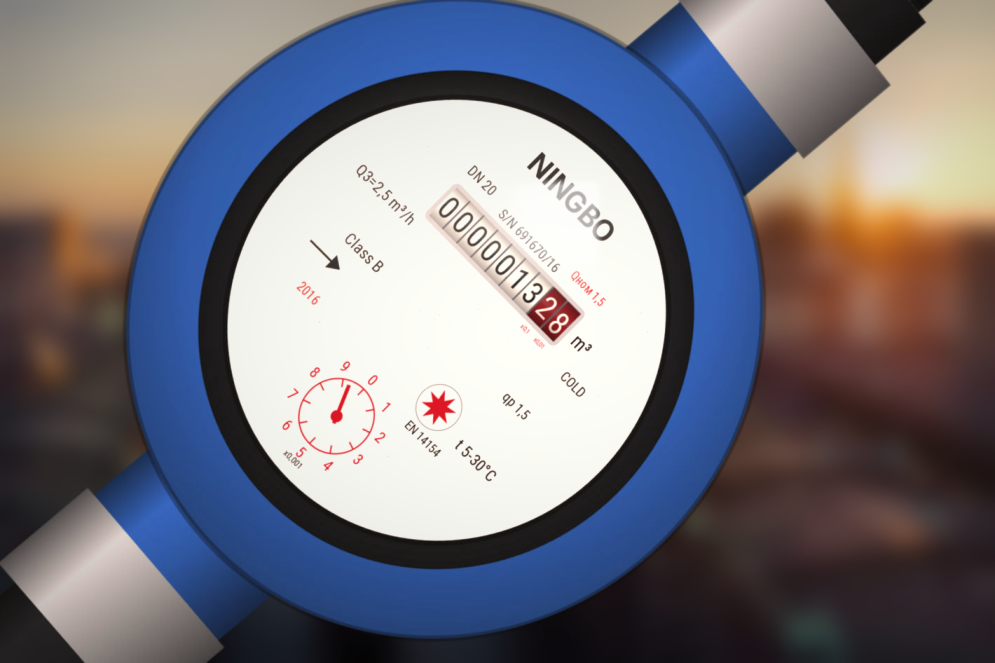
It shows value=13.279 unit=m³
